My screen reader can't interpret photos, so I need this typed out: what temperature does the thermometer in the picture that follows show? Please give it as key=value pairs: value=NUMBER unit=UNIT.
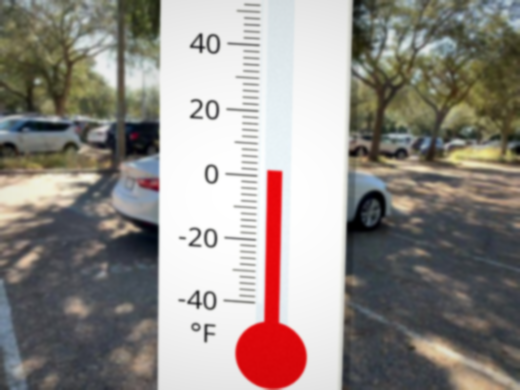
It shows value=2 unit=°F
